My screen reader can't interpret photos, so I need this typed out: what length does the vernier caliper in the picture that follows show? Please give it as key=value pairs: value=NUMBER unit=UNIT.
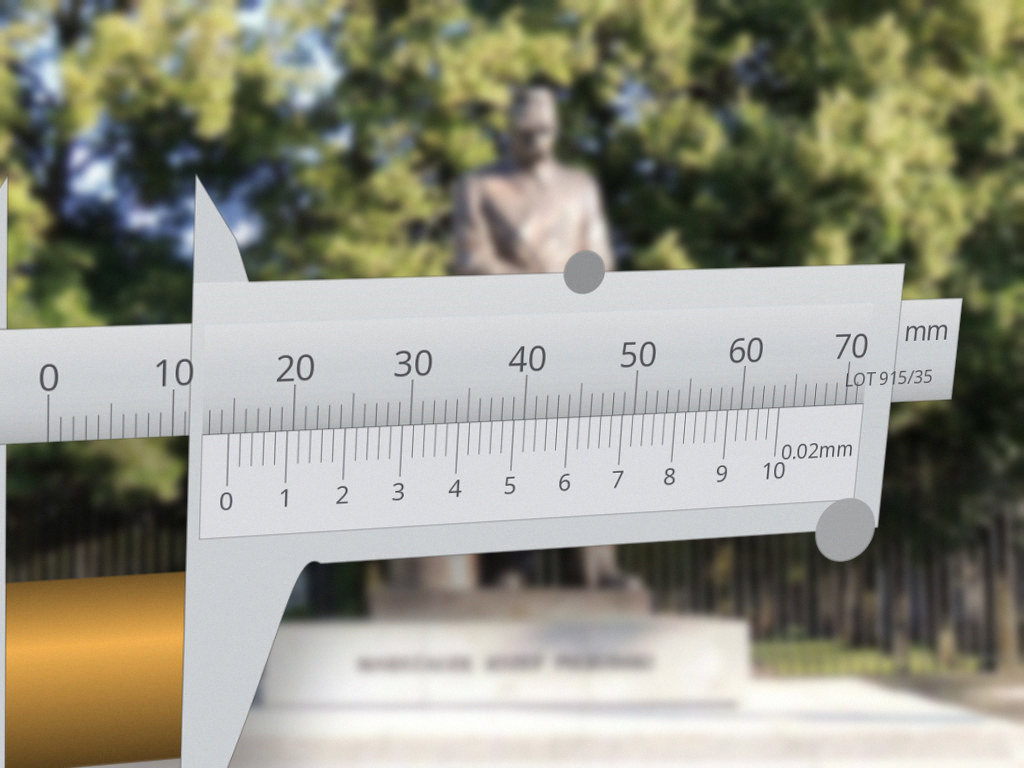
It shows value=14.6 unit=mm
